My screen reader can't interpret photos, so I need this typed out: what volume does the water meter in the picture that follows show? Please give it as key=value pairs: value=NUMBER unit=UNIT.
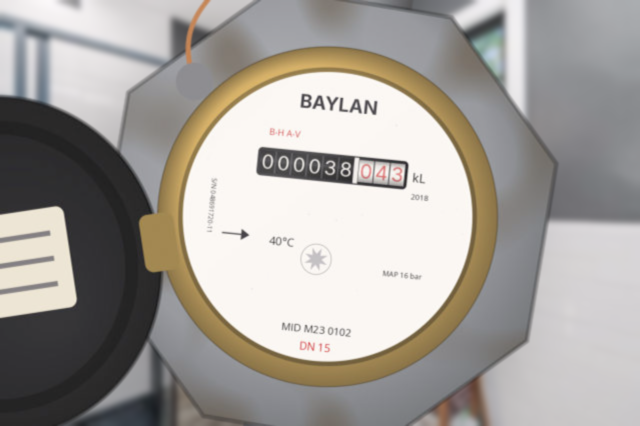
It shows value=38.043 unit=kL
